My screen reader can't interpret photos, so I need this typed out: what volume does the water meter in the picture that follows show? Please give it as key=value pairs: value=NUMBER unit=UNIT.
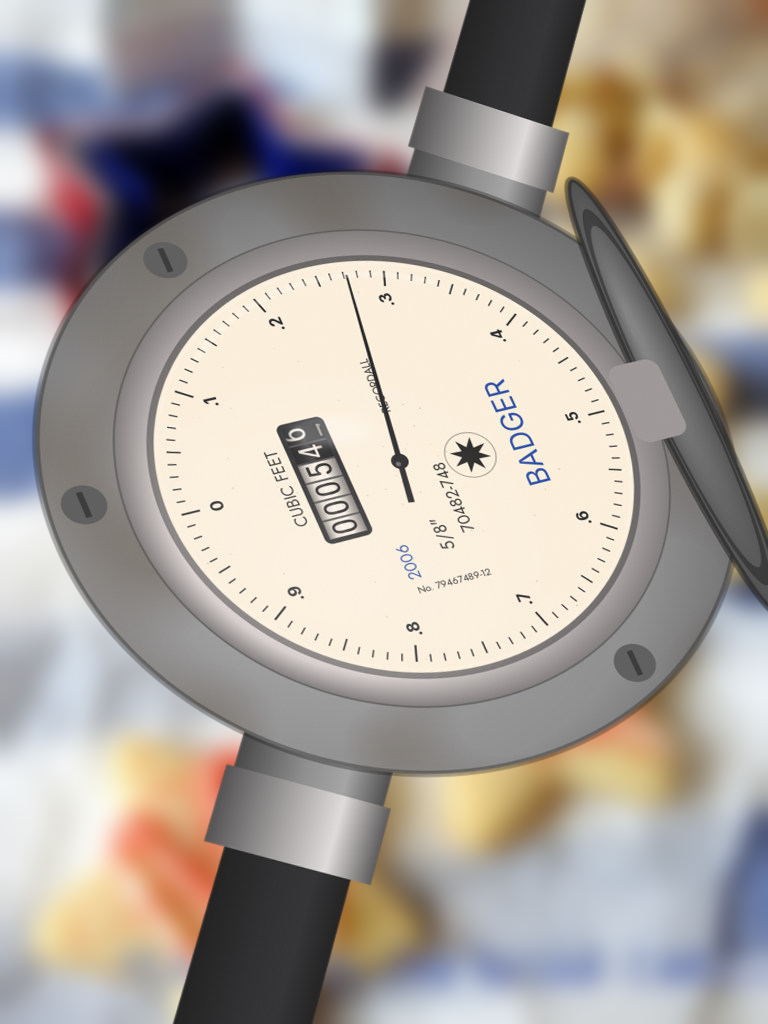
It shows value=546.27 unit=ft³
